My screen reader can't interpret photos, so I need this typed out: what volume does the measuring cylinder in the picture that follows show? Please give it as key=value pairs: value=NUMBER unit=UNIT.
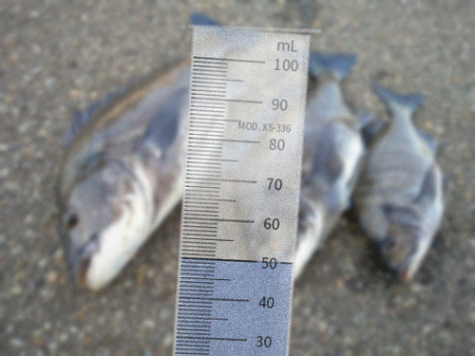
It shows value=50 unit=mL
